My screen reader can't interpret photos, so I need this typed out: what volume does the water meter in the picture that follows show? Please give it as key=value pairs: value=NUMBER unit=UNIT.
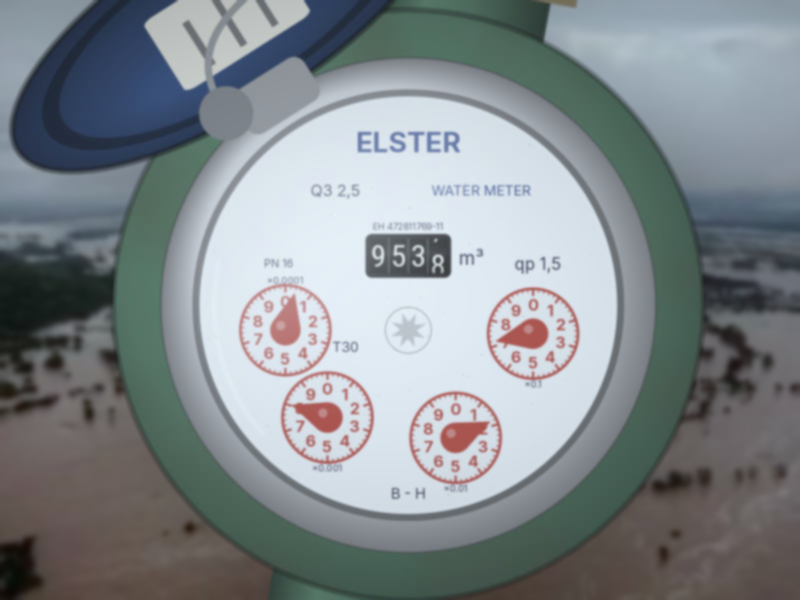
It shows value=9537.7180 unit=m³
